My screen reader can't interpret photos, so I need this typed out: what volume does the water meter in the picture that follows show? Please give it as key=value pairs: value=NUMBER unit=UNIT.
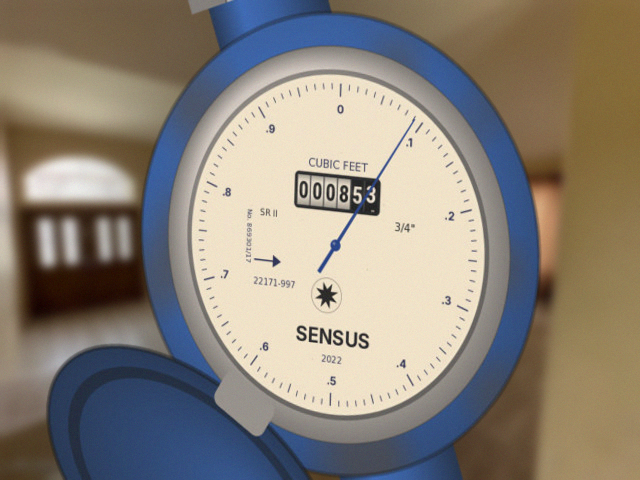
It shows value=853.09 unit=ft³
